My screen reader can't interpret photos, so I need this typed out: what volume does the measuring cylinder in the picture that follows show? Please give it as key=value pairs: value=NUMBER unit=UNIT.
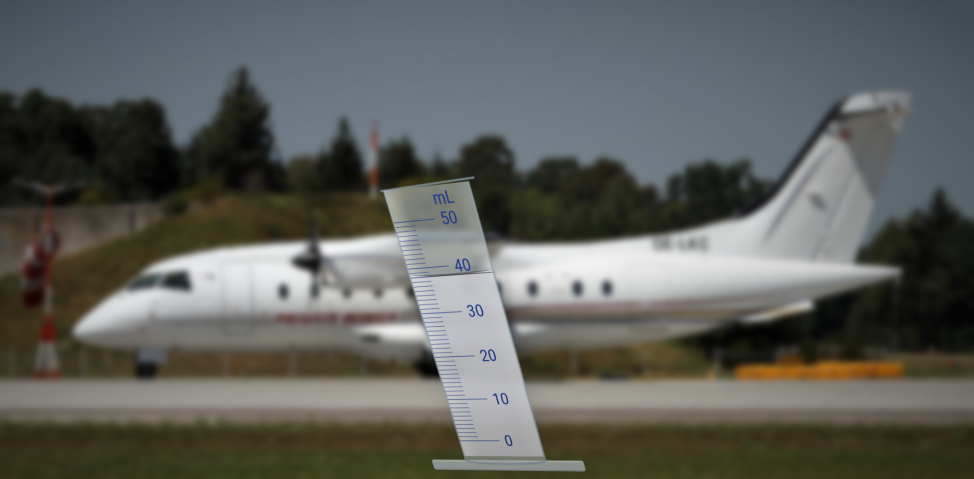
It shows value=38 unit=mL
